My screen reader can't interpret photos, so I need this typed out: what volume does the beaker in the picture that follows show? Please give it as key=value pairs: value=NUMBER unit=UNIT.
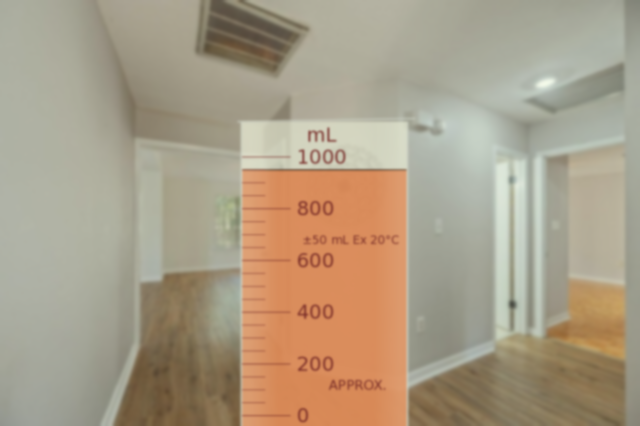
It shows value=950 unit=mL
